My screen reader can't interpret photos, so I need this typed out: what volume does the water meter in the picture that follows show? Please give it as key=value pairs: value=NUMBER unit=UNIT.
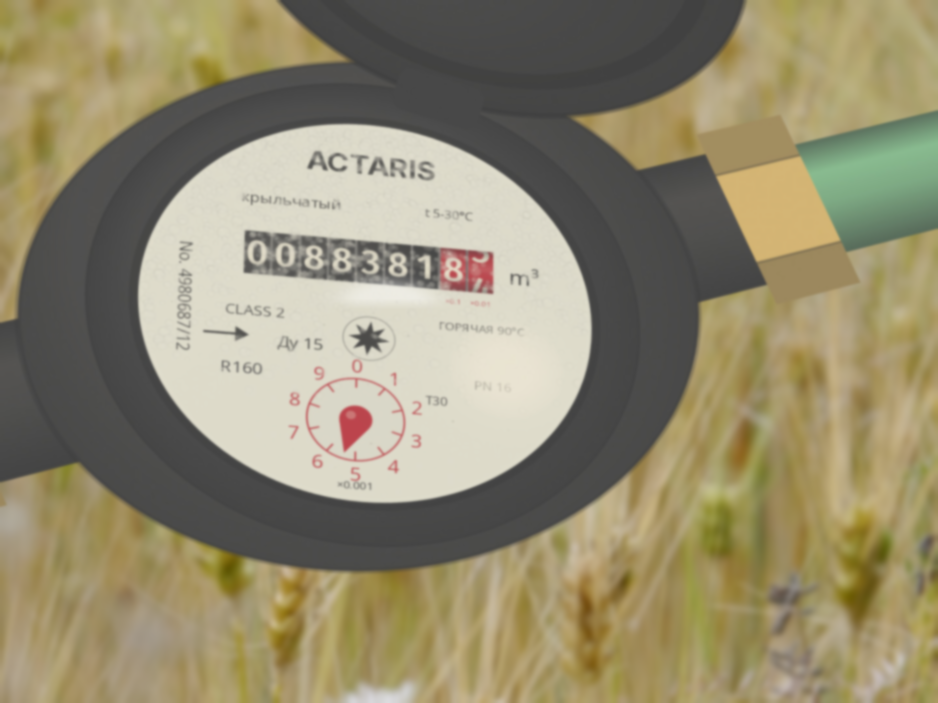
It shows value=88381.835 unit=m³
